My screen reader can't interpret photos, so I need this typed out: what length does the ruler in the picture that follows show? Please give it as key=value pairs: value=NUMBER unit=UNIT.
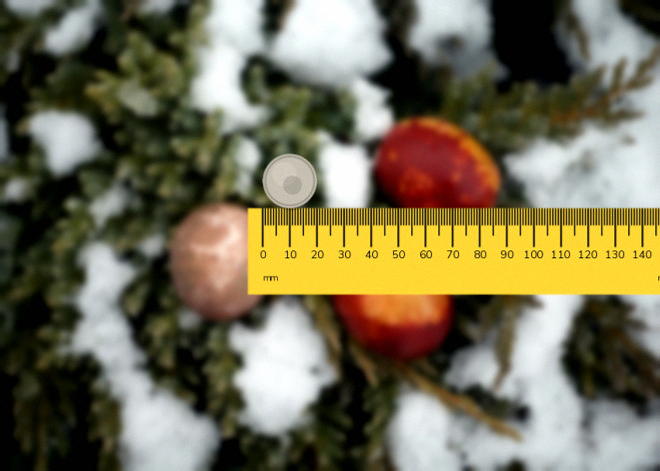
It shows value=20 unit=mm
